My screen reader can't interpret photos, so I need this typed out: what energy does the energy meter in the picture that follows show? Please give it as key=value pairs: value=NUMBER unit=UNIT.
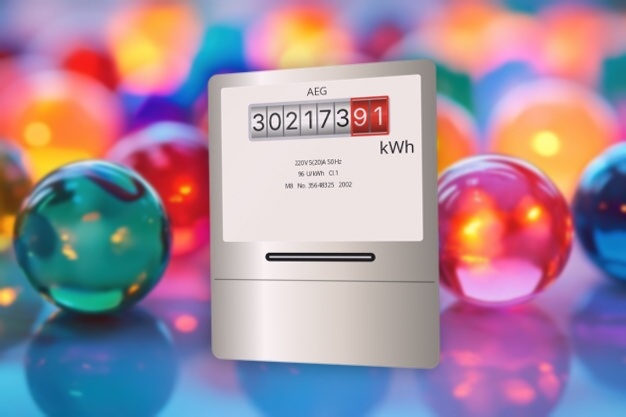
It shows value=302173.91 unit=kWh
